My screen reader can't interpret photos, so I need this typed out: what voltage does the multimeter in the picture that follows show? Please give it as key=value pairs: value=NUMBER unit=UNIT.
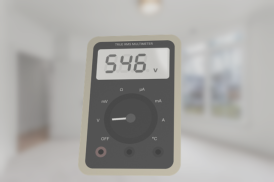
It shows value=546 unit=V
